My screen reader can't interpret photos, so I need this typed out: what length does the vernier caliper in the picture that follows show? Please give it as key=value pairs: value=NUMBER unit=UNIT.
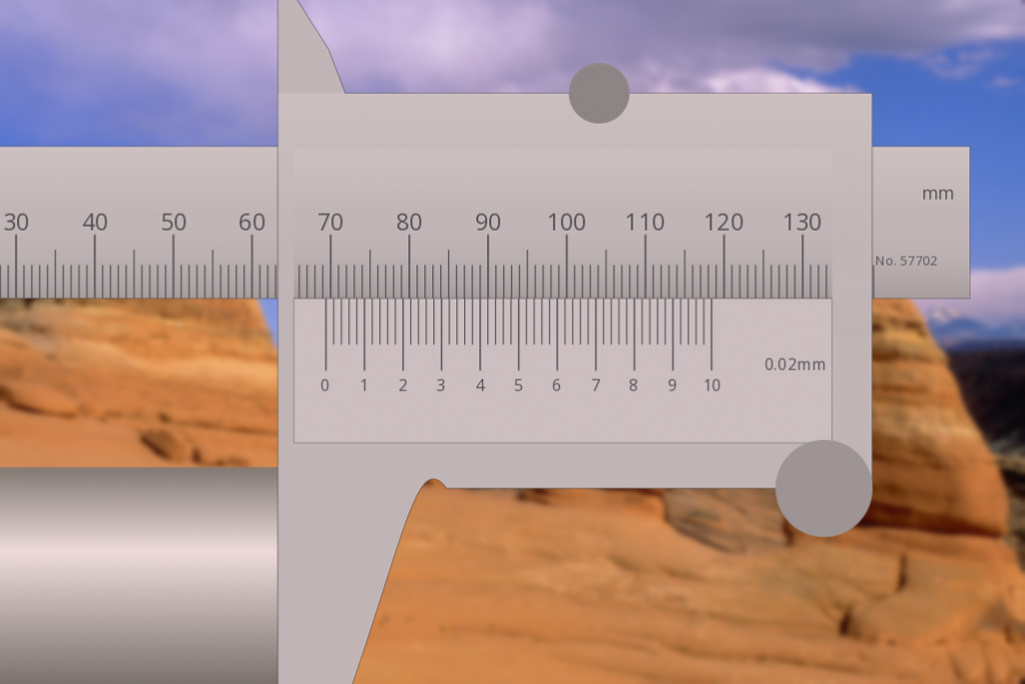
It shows value=69.4 unit=mm
